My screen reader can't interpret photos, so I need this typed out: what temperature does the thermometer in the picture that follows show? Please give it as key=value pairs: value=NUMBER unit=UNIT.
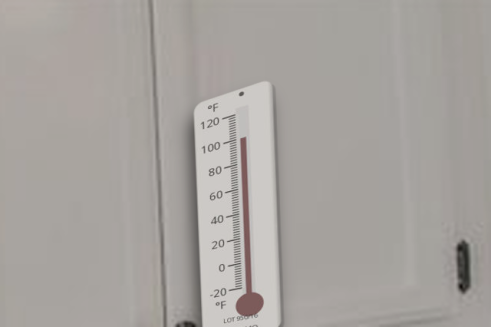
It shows value=100 unit=°F
